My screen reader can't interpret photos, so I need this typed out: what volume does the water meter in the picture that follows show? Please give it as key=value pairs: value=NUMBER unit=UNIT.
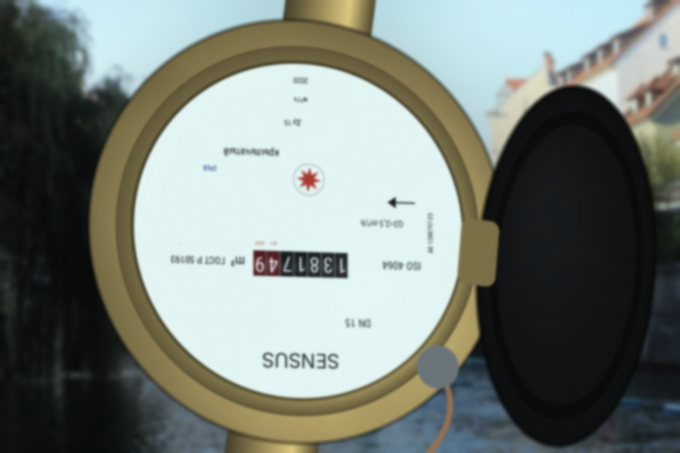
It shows value=13817.49 unit=m³
